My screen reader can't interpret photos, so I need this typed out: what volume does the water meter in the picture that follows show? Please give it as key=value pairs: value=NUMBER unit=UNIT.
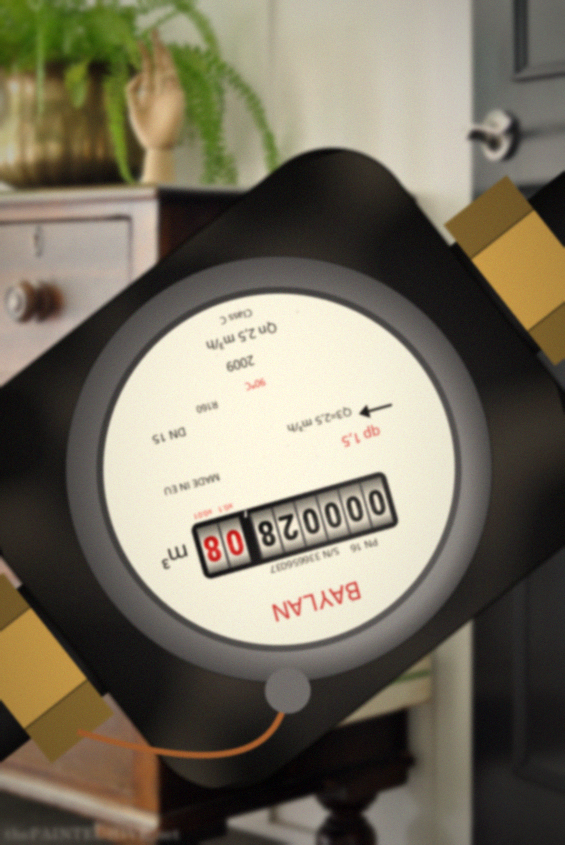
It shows value=28.08 unit=m³
